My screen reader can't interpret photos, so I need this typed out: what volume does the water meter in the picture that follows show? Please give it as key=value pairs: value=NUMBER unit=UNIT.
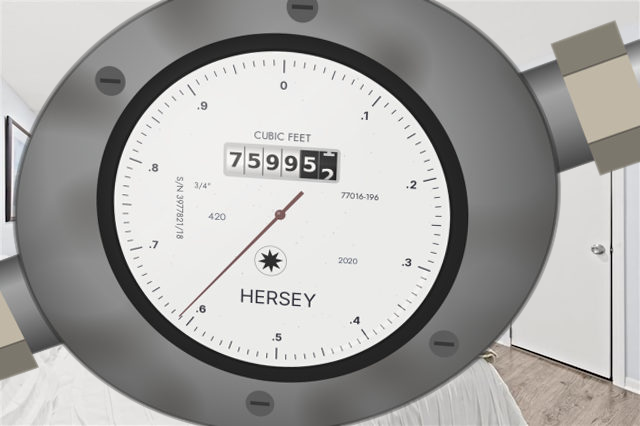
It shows value=759951.61 unit=ft³
